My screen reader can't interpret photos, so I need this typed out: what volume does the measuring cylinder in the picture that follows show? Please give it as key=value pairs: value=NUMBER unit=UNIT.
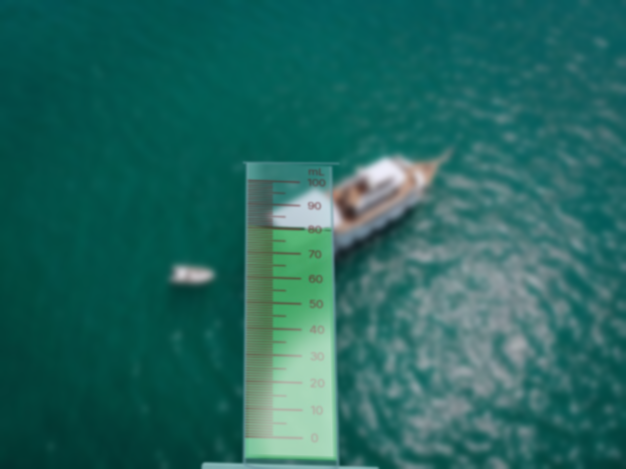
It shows value=80 unit=mL
